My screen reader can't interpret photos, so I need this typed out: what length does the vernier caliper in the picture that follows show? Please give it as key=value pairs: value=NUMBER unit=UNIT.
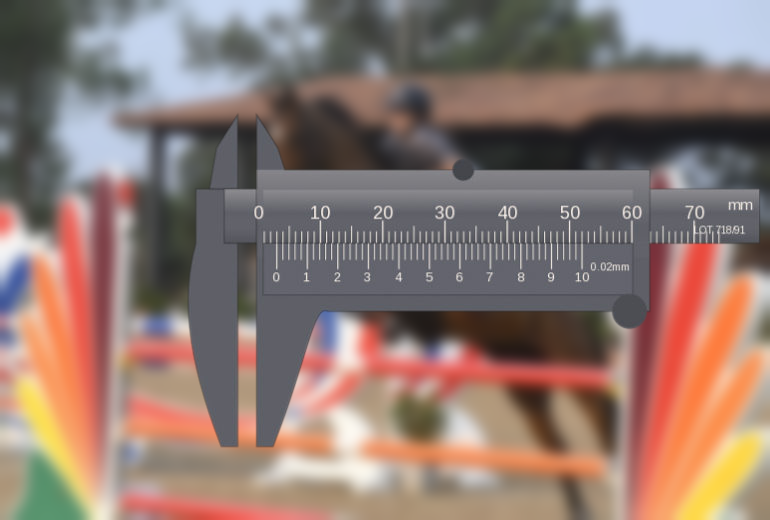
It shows value=3.0 unit=mm
